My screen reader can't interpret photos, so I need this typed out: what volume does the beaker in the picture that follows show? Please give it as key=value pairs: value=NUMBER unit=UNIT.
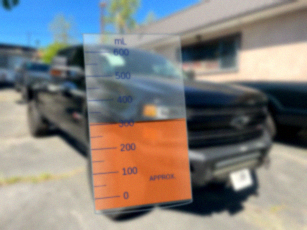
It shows value=300 unit=mL
